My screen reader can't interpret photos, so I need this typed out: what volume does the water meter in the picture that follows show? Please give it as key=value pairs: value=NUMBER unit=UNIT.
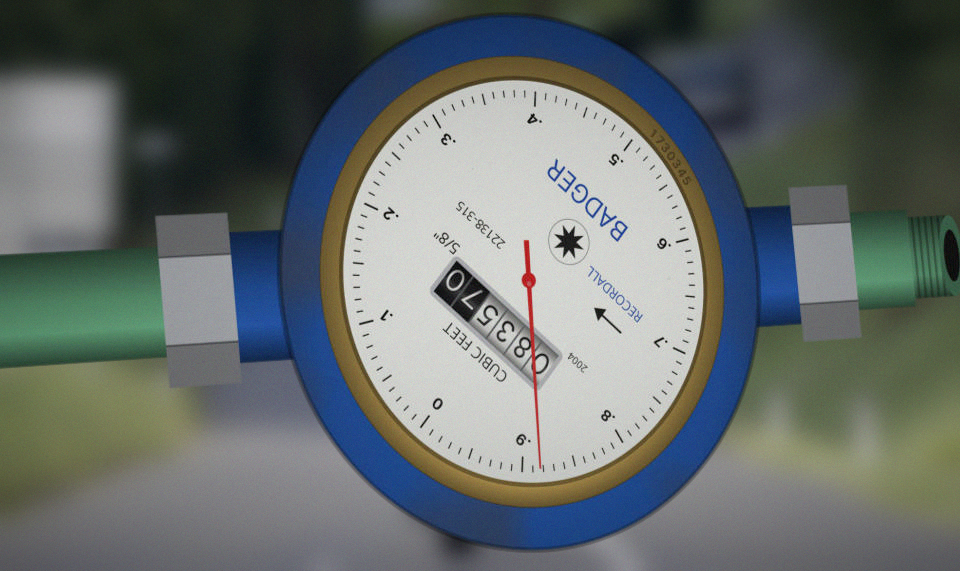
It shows value=83569.88 unit=ft³
